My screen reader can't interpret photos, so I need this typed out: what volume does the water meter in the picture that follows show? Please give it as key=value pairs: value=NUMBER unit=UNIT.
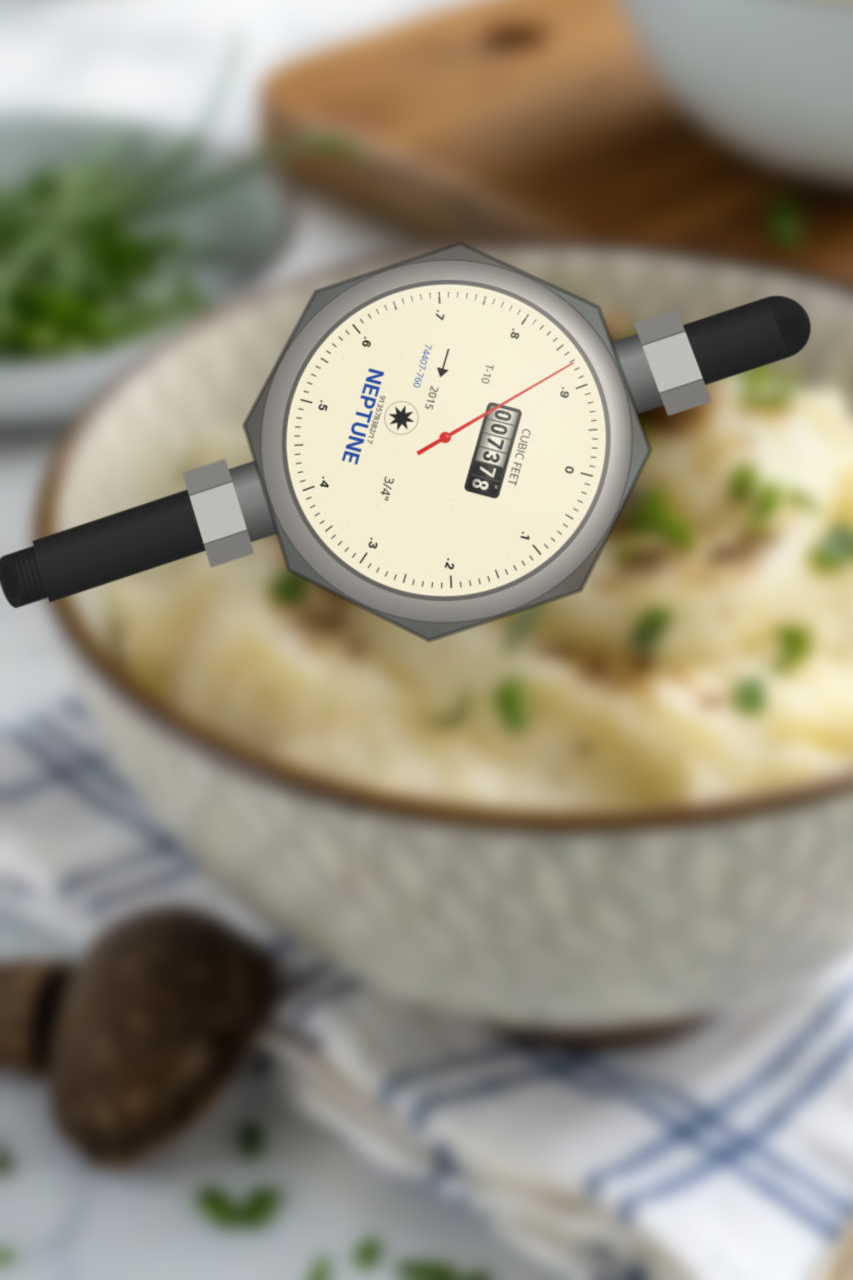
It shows value=7377.87 unit=ft³
